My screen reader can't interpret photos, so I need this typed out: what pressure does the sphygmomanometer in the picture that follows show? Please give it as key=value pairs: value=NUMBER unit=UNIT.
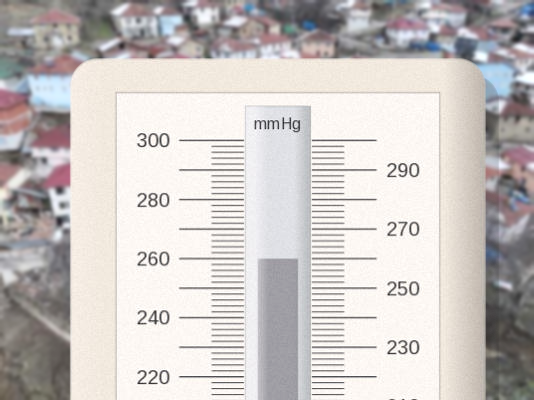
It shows value=260 unit=mmHg
